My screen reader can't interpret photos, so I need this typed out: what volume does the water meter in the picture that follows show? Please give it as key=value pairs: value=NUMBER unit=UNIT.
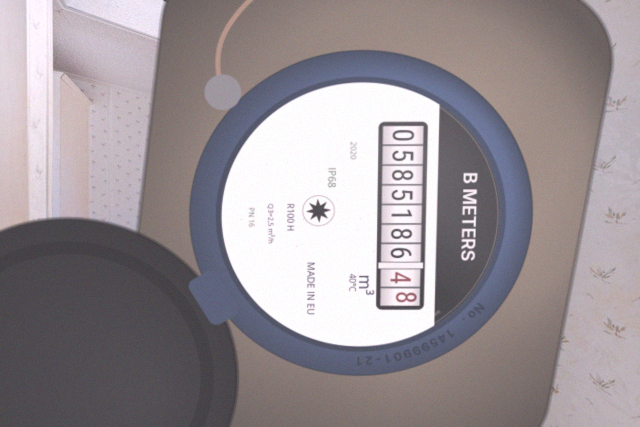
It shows value=585186.48 unit=m³
